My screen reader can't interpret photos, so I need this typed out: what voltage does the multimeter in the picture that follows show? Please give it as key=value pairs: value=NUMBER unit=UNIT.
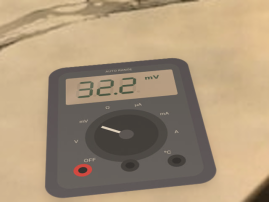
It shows value=32.2 unit=mV
